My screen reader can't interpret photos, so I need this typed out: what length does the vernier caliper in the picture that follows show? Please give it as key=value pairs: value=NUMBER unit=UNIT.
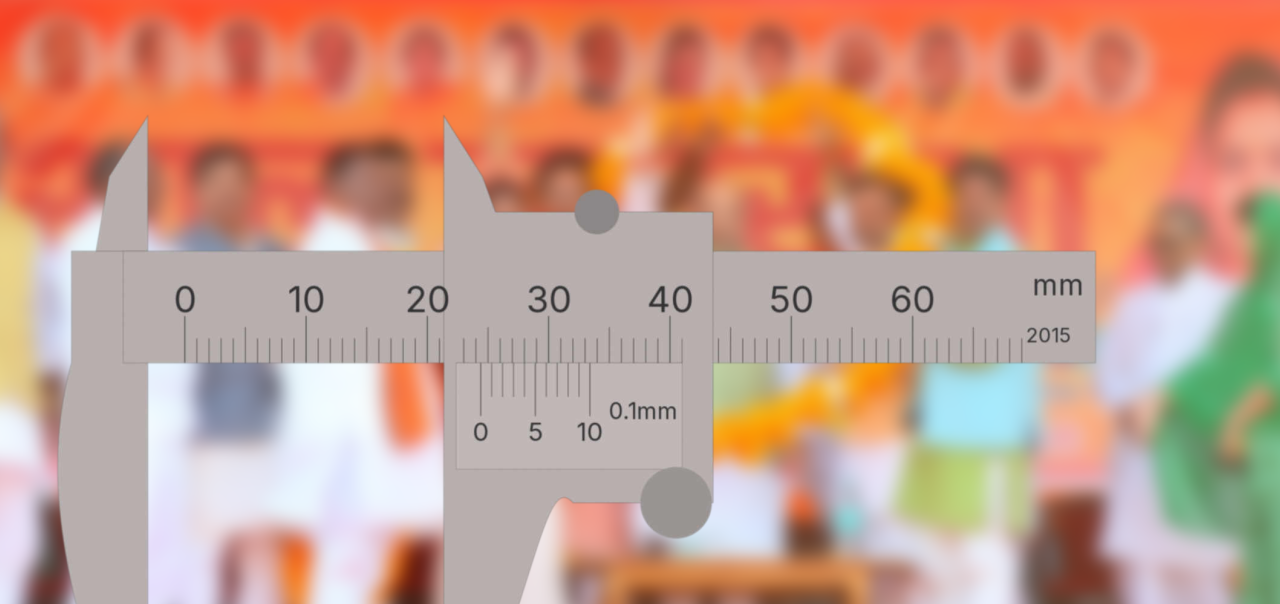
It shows value=24.4 unit=mm
